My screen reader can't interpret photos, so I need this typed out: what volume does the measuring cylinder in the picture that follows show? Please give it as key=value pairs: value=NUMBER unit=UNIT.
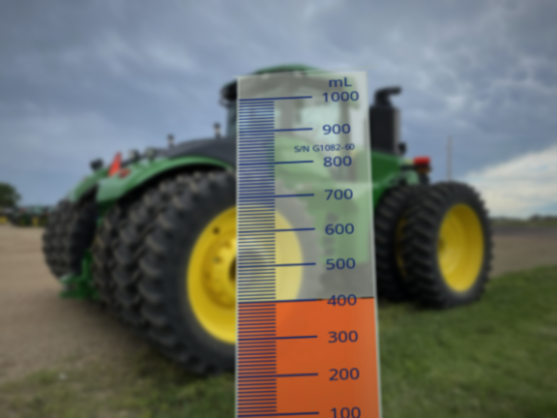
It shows value=400 unit=mL
